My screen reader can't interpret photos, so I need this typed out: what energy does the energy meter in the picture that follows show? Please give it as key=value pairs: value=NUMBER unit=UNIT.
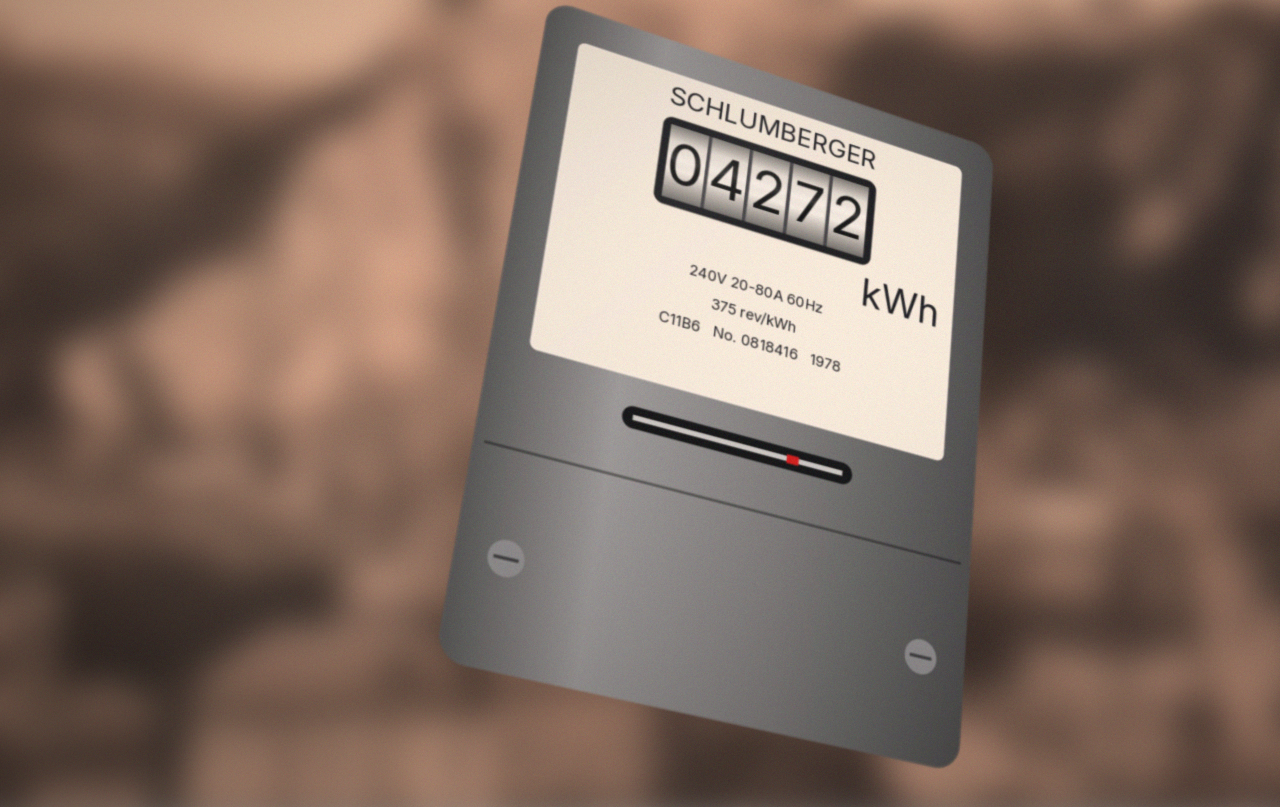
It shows value=4272 unit=kWh
